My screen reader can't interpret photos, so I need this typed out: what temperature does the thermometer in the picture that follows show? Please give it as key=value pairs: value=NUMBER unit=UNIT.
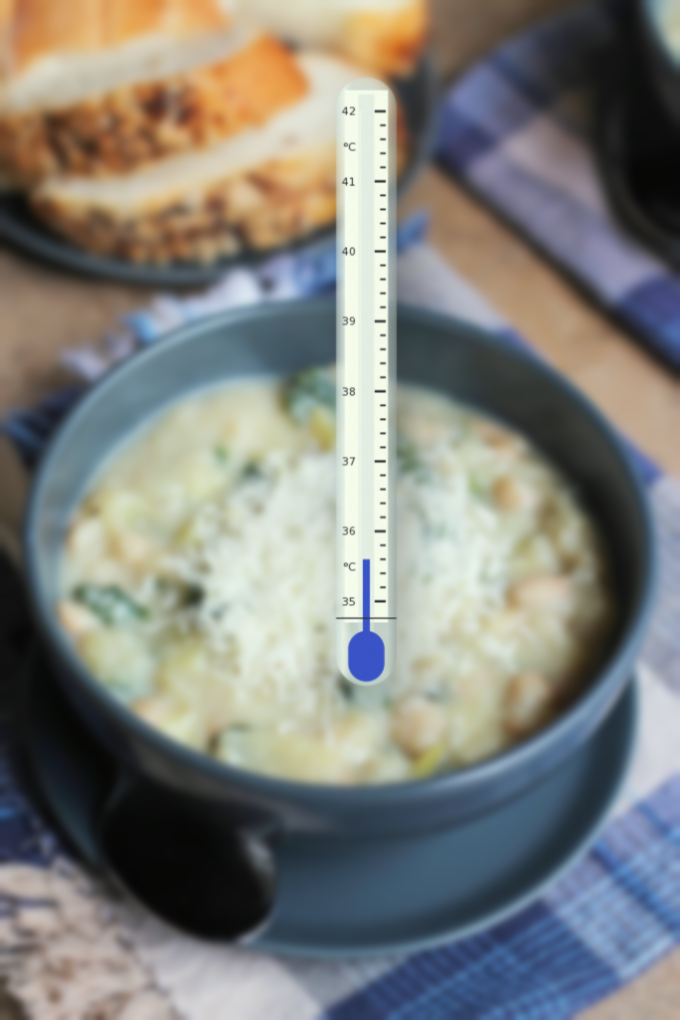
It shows value=35.6 unit=°C
